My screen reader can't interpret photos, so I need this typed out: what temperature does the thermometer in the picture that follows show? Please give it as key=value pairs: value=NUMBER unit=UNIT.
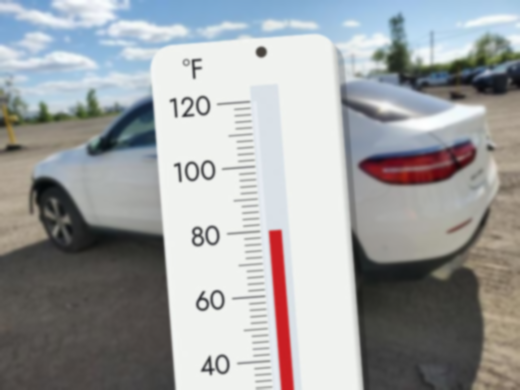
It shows value=80 unit=°F
